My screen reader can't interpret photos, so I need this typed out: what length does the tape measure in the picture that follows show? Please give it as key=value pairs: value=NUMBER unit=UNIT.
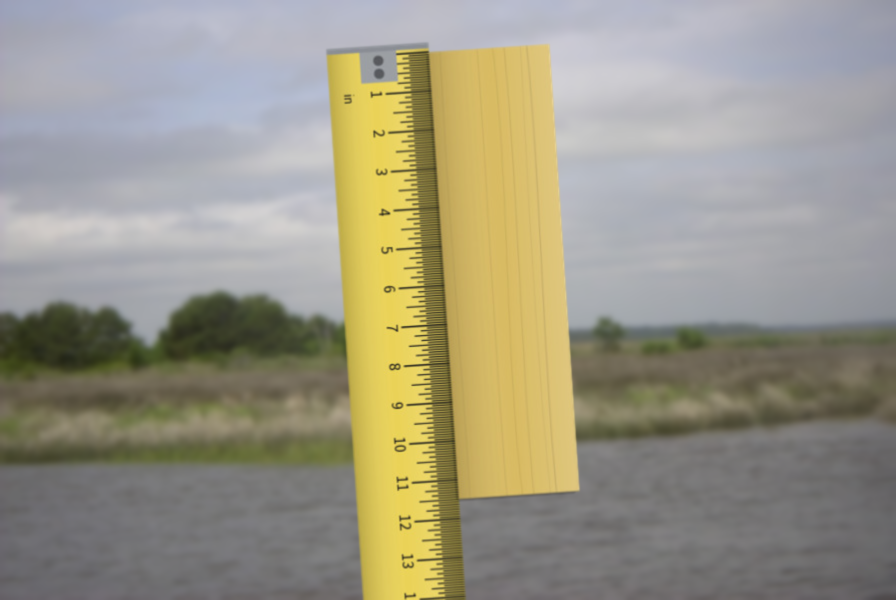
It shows value=11.5 unit=in
